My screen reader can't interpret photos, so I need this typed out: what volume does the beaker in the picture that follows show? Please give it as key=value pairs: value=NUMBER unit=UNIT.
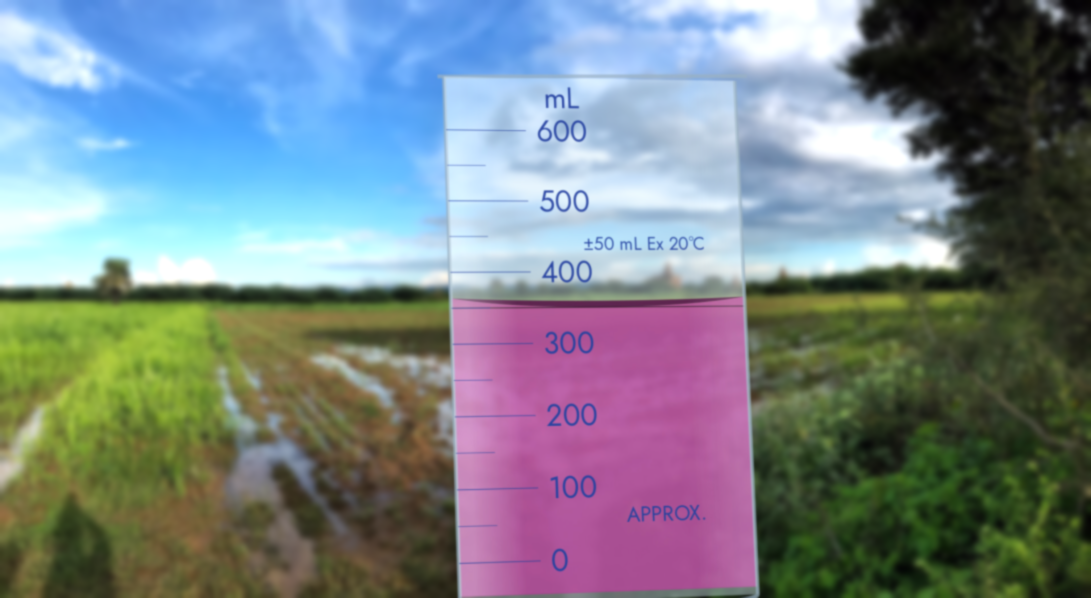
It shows value=350 unit=mL
